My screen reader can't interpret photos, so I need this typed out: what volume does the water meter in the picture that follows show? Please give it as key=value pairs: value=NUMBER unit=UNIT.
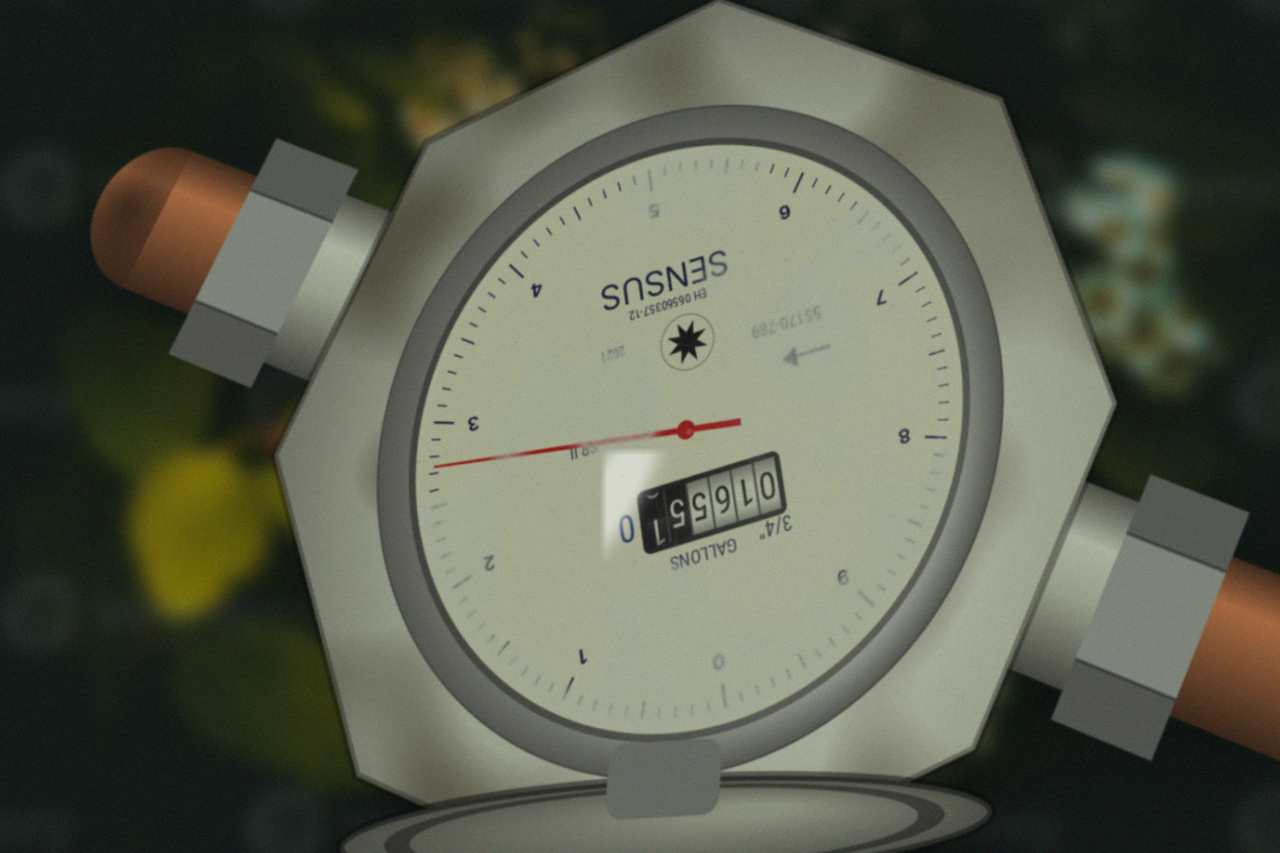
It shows value=165512.7 unit=gal
